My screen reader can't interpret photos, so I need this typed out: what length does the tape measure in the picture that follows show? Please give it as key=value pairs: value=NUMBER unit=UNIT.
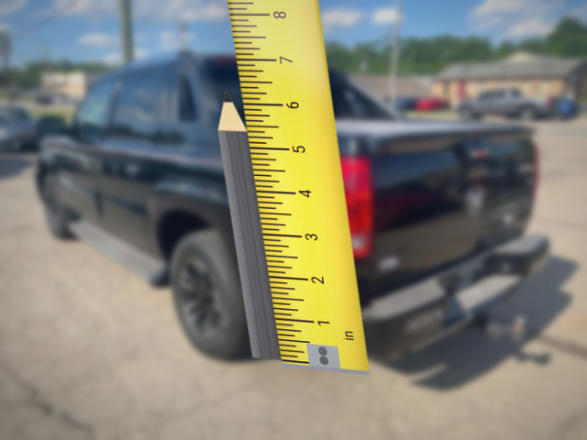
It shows value=6.25 unit=in
